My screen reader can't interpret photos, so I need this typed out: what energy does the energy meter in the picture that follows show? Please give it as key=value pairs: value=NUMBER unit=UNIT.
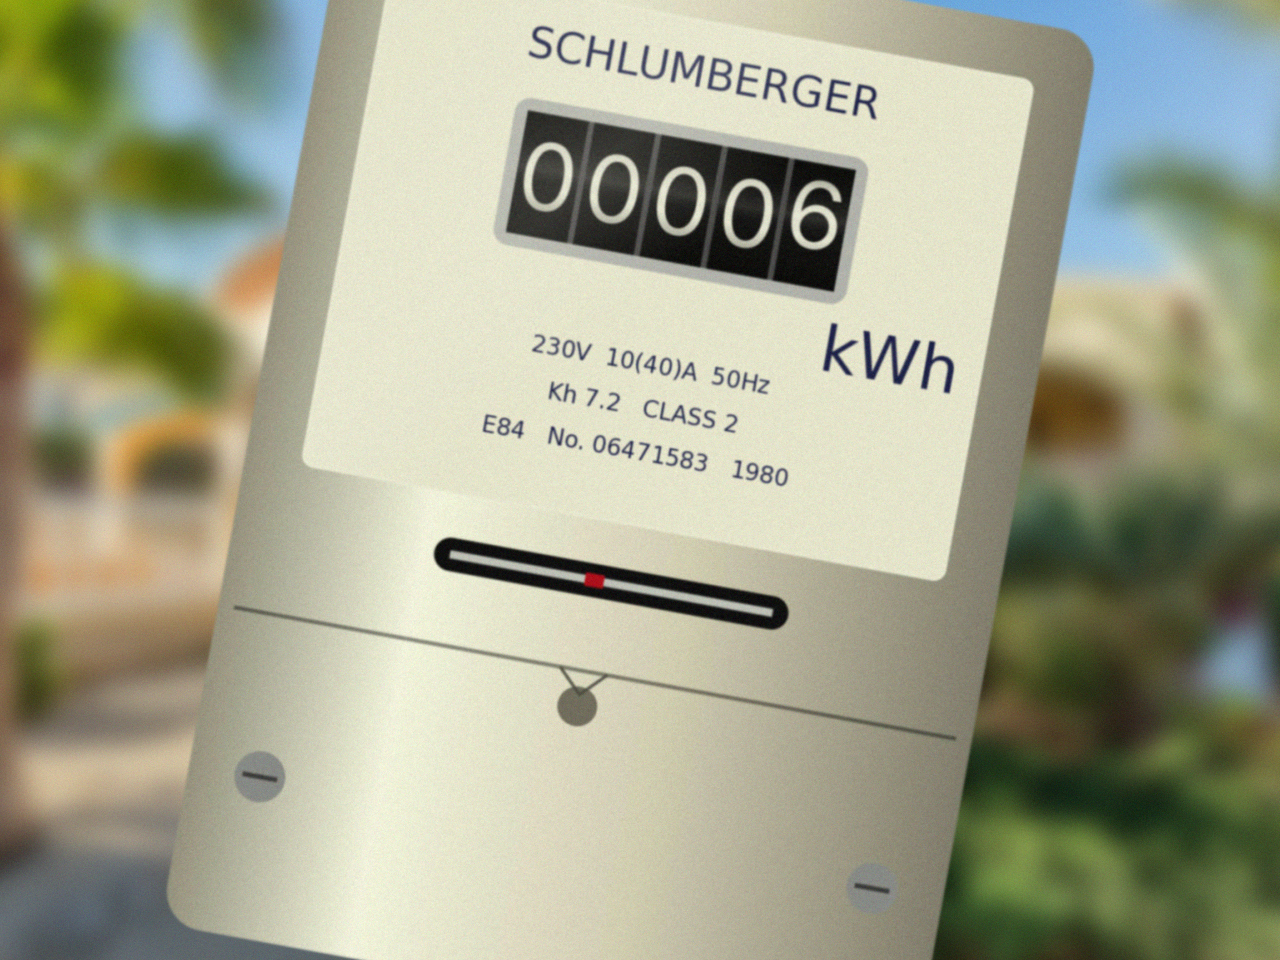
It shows value=6 unit=kWh
